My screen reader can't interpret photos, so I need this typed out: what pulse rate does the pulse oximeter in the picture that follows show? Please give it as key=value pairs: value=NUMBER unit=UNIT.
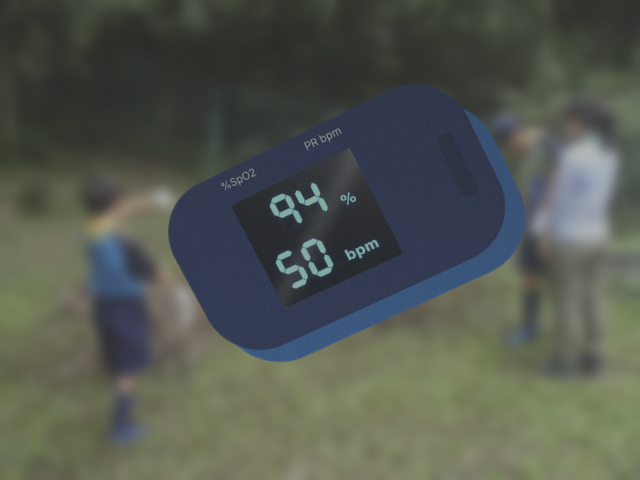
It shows value=50 unit=bpm
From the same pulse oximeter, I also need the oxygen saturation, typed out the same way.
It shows value=94 unit=%
